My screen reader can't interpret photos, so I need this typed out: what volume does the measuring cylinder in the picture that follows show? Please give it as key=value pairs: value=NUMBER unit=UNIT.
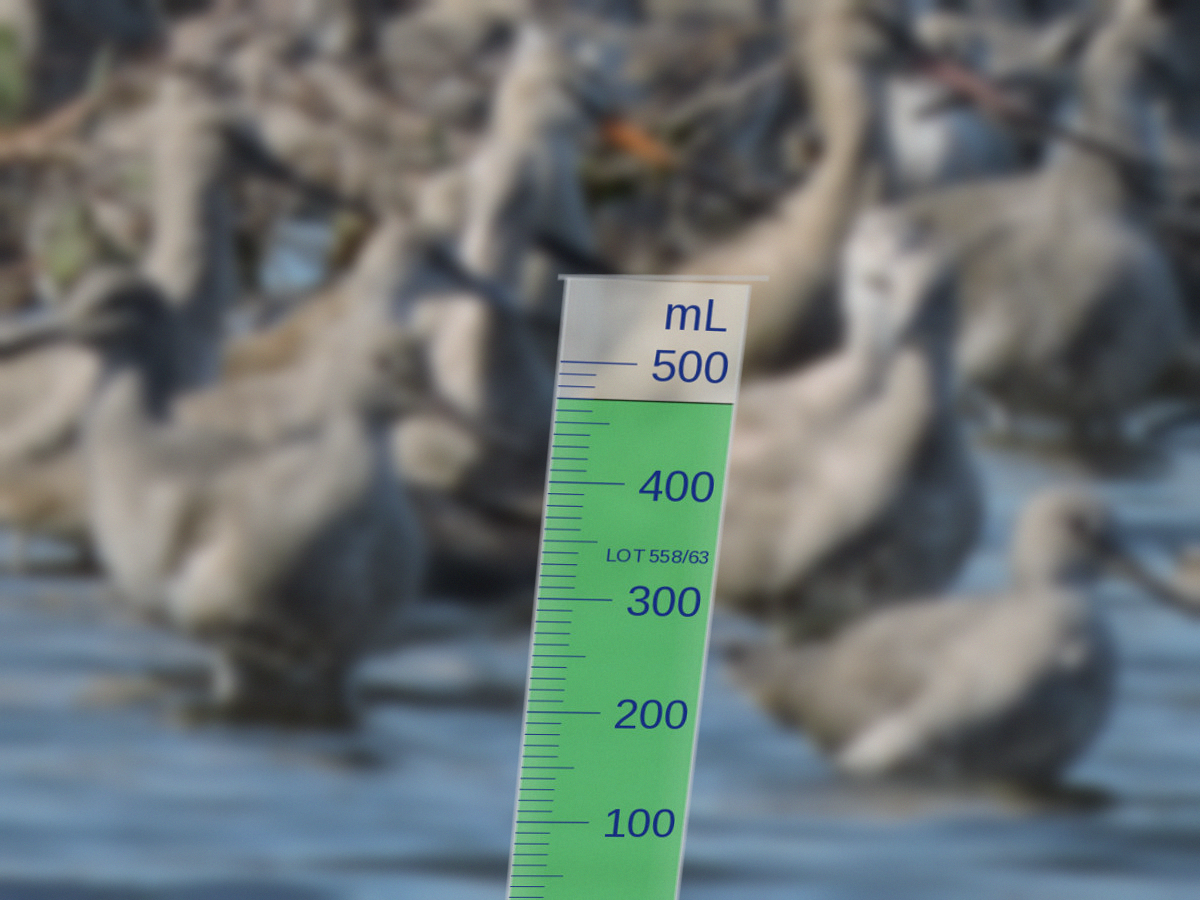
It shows value=470 unit=mL
